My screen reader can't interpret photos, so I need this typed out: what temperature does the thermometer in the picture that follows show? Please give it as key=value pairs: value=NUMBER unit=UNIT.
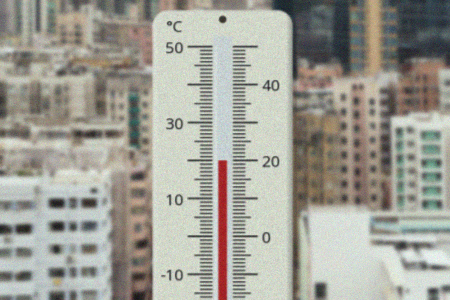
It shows value=20 unit=°C
